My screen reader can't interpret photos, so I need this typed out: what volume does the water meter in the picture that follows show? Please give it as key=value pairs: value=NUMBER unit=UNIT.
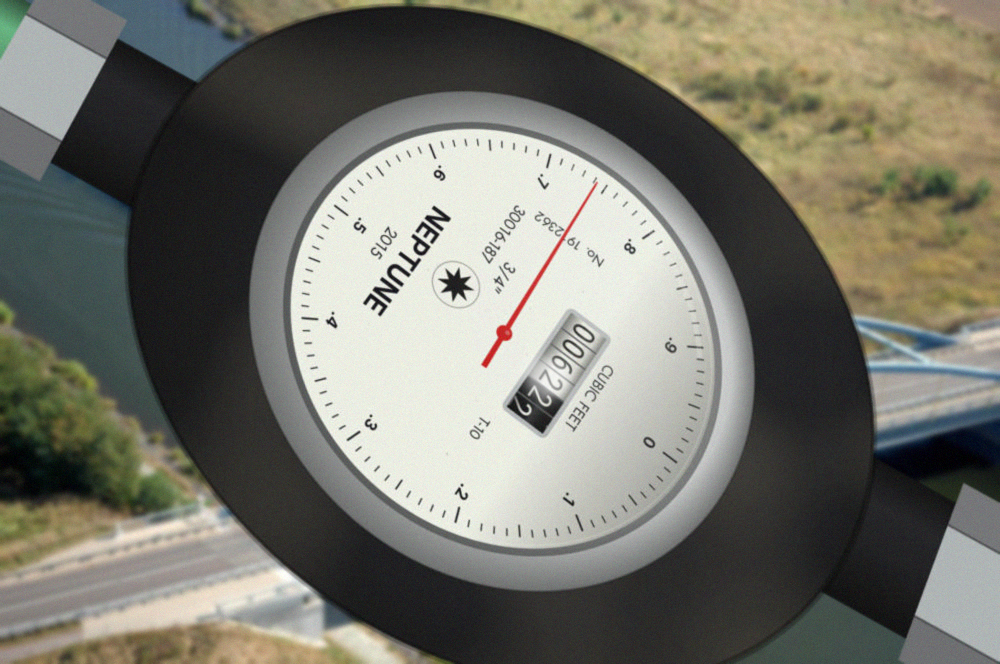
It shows value=6221.74 unit=ft³
